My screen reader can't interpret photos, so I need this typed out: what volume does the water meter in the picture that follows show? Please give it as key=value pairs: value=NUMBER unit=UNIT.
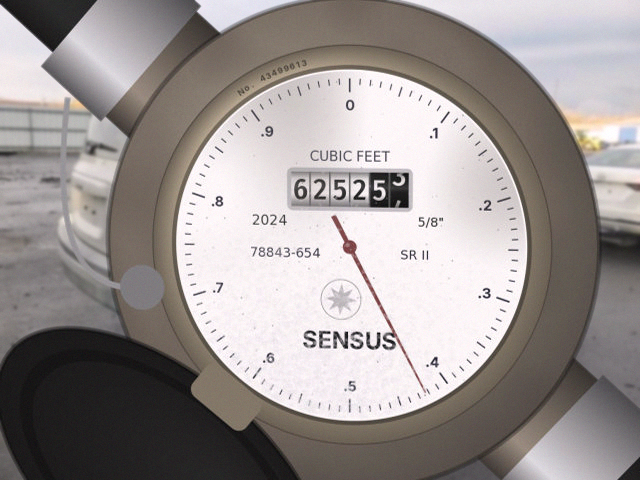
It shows value=625253.42 unit=ft³
